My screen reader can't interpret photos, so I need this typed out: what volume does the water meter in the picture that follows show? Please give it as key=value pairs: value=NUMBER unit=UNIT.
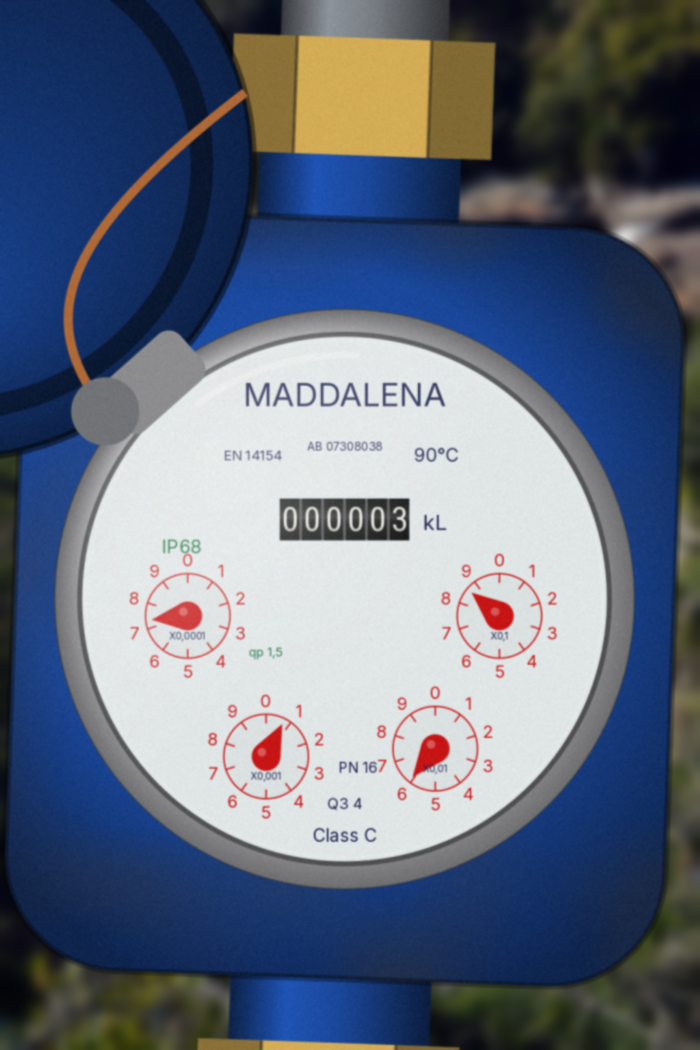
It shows value=3.8607 unit=kL
